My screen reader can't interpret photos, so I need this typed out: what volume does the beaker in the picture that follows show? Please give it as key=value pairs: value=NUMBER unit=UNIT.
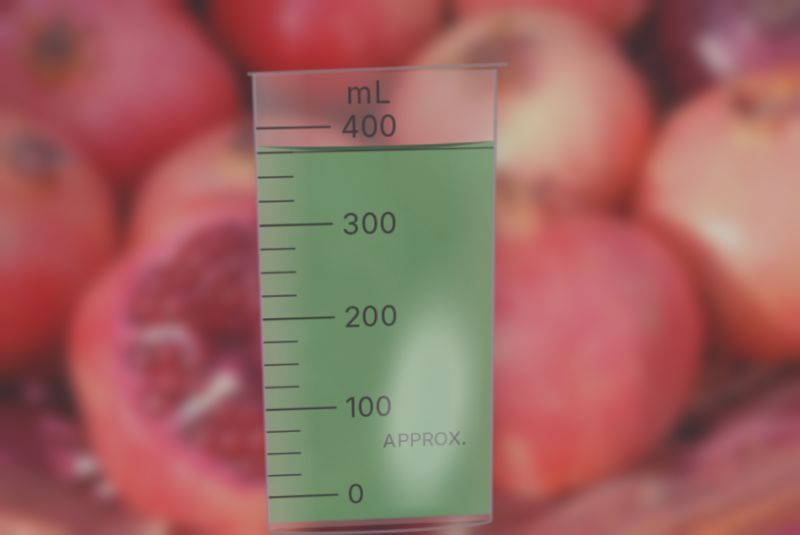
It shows value=375 unit=mL
